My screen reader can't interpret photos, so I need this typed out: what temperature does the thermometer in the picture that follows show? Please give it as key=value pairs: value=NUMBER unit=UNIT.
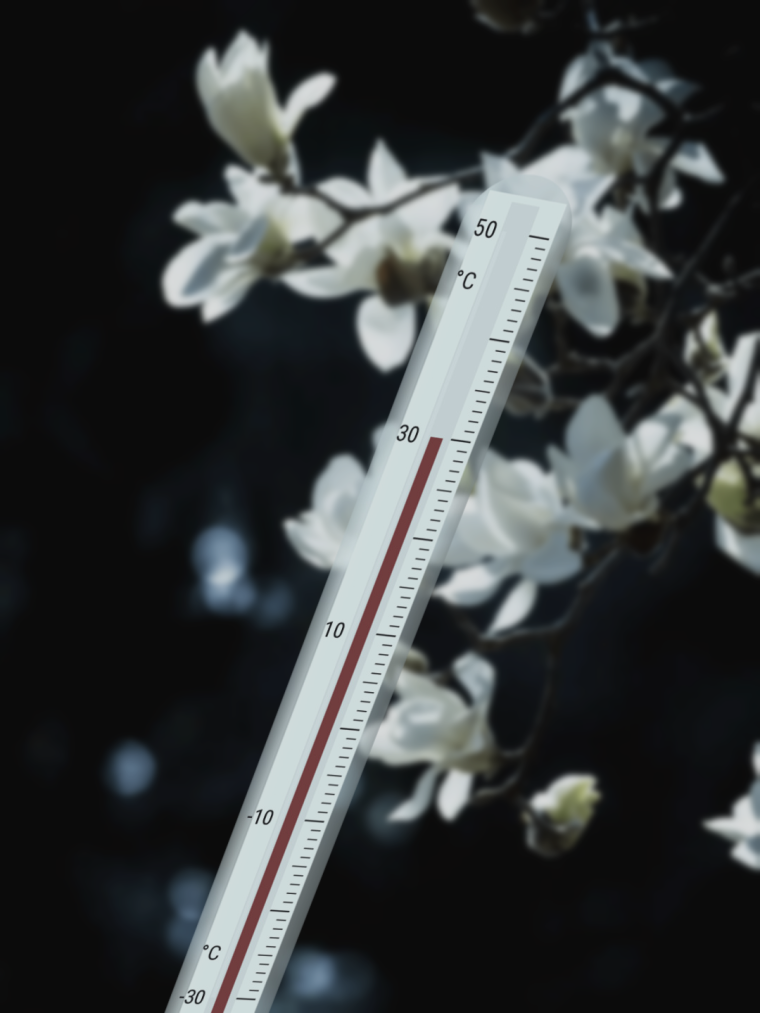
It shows value=30 unit=°C
